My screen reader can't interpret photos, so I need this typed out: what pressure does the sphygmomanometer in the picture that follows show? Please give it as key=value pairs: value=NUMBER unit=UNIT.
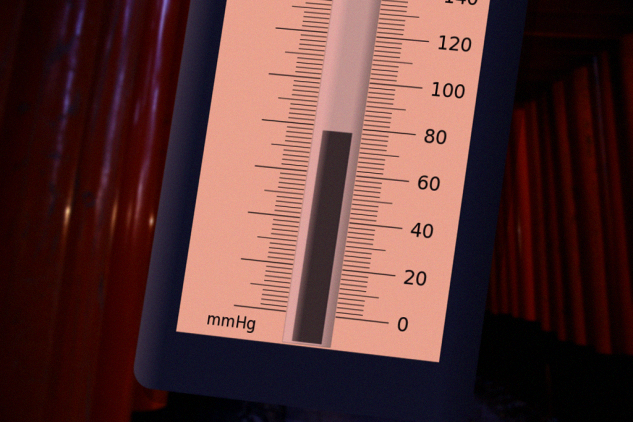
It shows value=78 unit=mmHg
